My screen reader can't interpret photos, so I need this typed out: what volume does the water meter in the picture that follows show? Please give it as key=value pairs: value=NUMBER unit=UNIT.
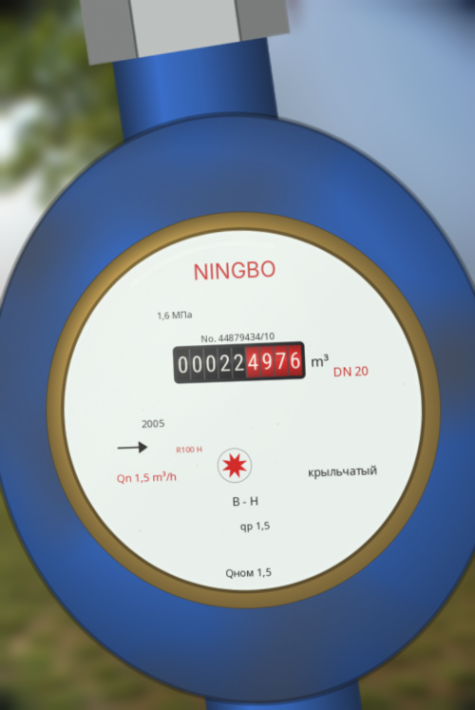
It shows value=22.4976 unit=m³
